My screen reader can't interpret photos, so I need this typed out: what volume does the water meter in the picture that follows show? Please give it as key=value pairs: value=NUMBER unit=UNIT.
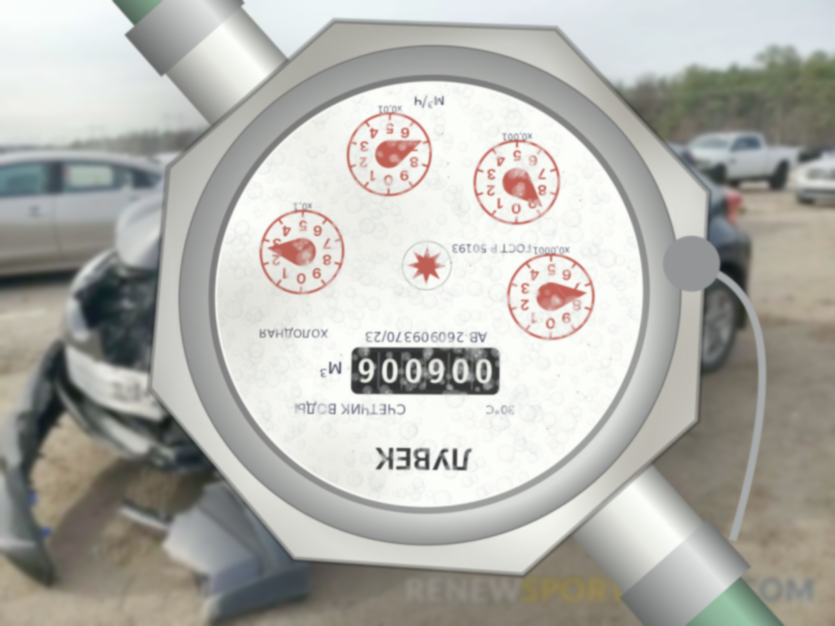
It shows value=6006.2687 unit=m³
